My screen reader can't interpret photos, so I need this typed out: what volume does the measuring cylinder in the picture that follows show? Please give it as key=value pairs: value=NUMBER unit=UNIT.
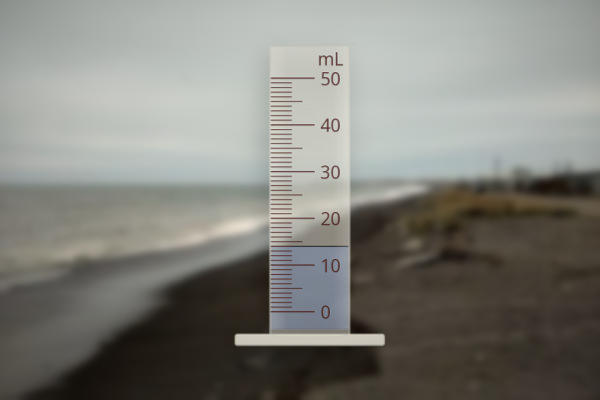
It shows value=14 unit=mL
